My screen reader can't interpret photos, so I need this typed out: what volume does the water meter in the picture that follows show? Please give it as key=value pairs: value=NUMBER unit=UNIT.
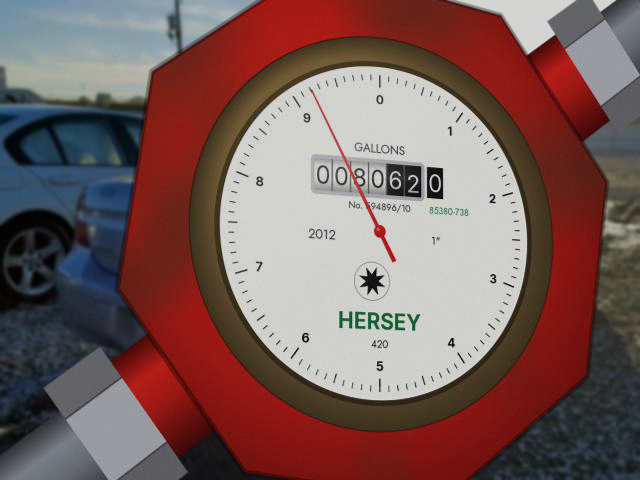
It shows value=80619.2 unit=gal
